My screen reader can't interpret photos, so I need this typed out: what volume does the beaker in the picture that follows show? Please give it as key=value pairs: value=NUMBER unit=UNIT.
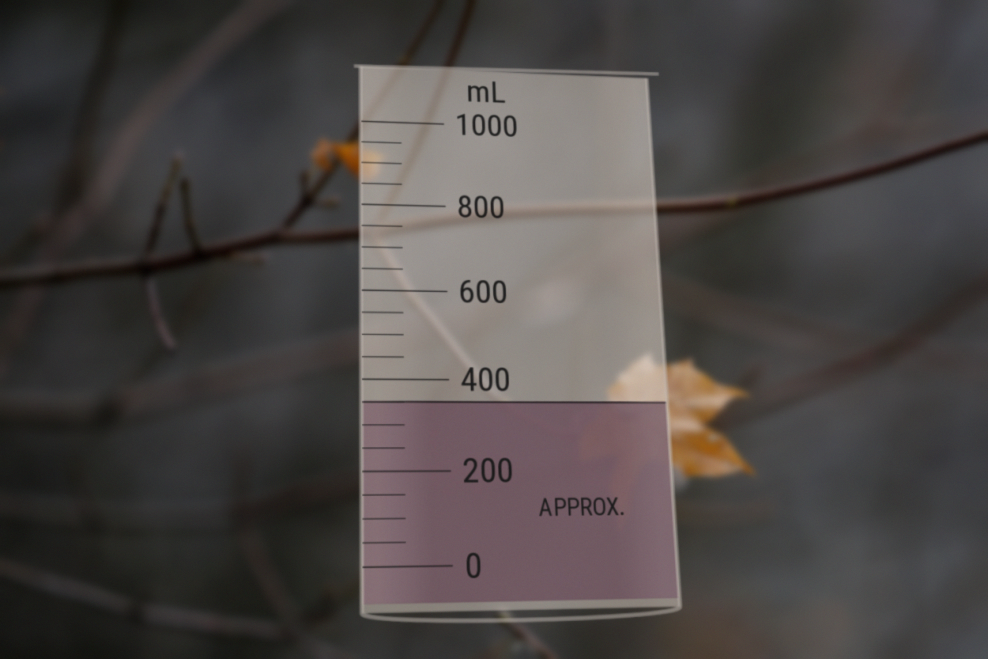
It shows value=350 unit=mL
